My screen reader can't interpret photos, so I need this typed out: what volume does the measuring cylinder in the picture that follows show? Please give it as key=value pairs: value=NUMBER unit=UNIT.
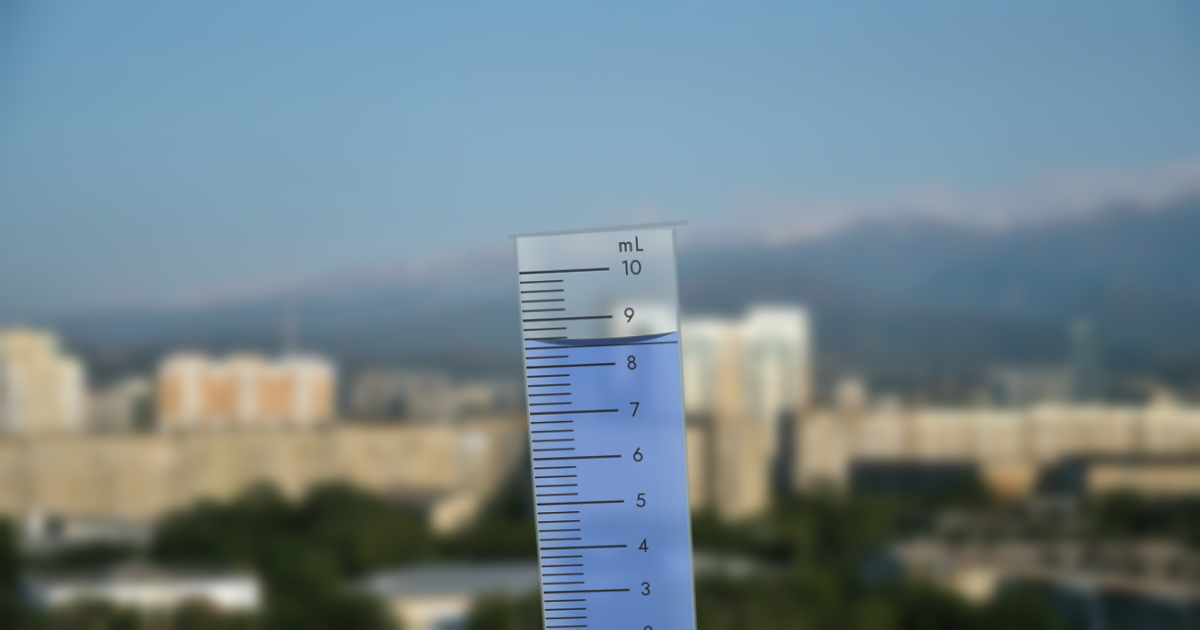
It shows value=8.4 unit=mL
